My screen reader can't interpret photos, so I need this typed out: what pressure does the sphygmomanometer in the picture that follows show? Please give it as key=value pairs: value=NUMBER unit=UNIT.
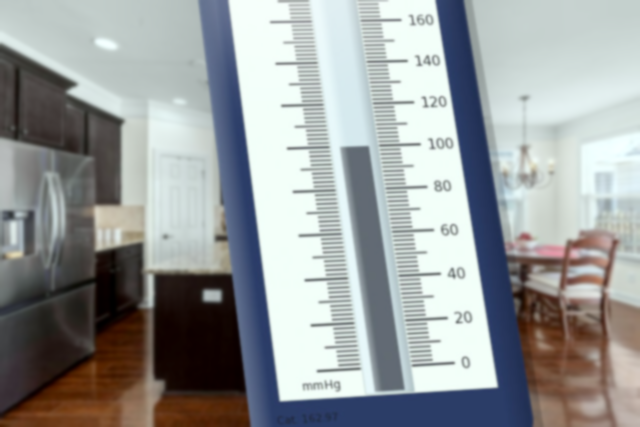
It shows value=100 unit=mmHg
